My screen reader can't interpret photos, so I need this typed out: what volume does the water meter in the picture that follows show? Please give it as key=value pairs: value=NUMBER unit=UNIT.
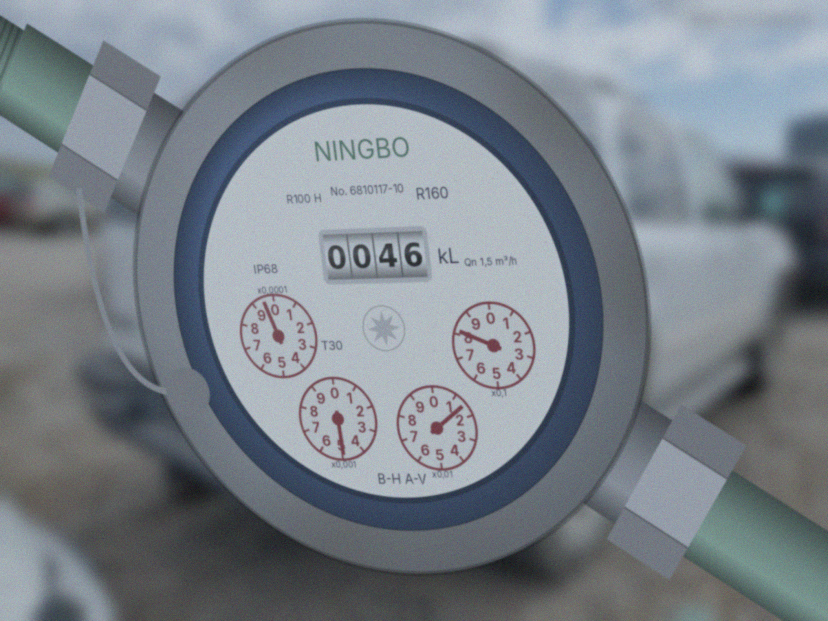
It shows value=46.8149 unit=kL
